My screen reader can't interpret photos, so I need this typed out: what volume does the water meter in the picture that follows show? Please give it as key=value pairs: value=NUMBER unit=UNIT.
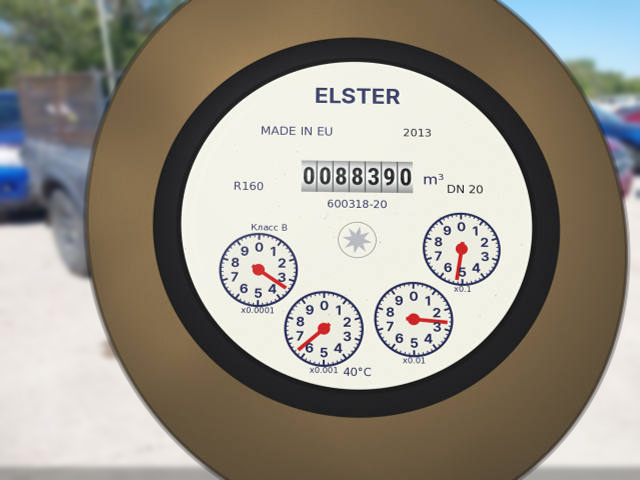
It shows value=88390.5263 unit=m³
